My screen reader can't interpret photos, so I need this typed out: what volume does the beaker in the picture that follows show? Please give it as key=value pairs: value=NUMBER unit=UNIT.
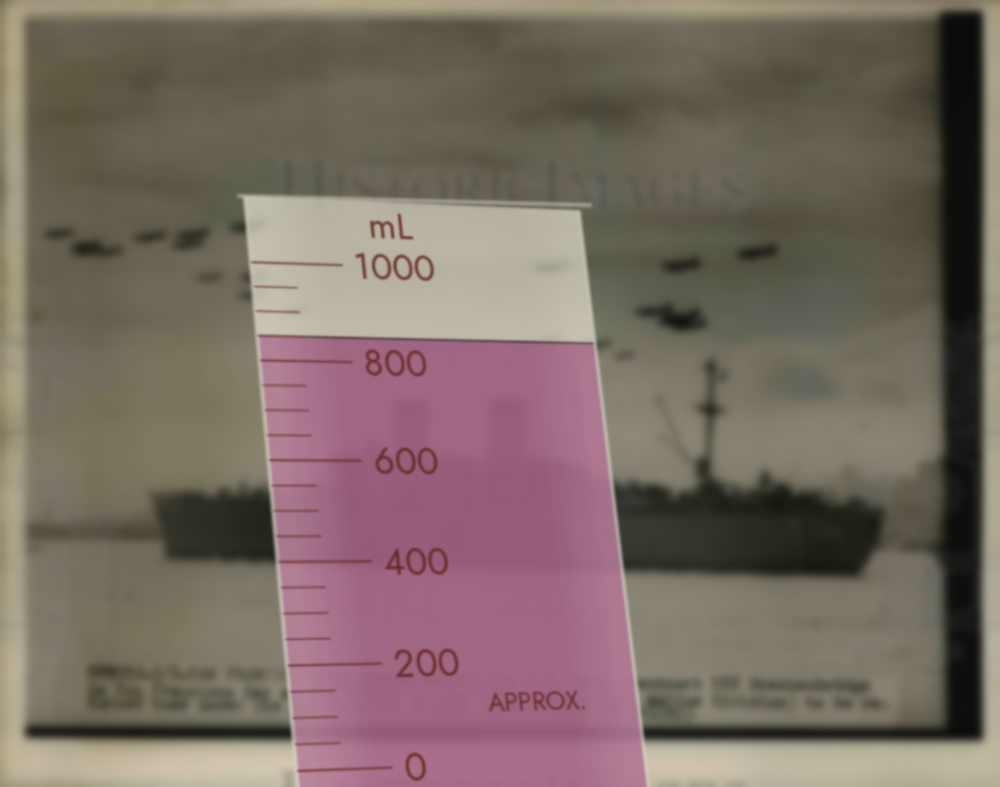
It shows value=850 unit=mL
